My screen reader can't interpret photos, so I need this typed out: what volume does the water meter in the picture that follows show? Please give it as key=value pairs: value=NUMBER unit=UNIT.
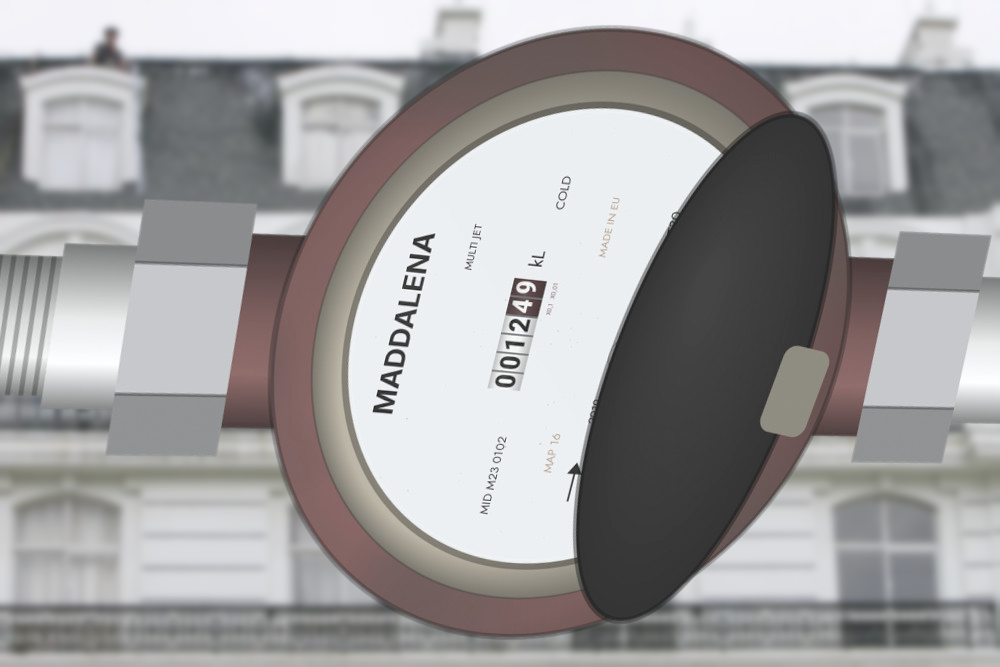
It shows value=12.49 unit=kL
